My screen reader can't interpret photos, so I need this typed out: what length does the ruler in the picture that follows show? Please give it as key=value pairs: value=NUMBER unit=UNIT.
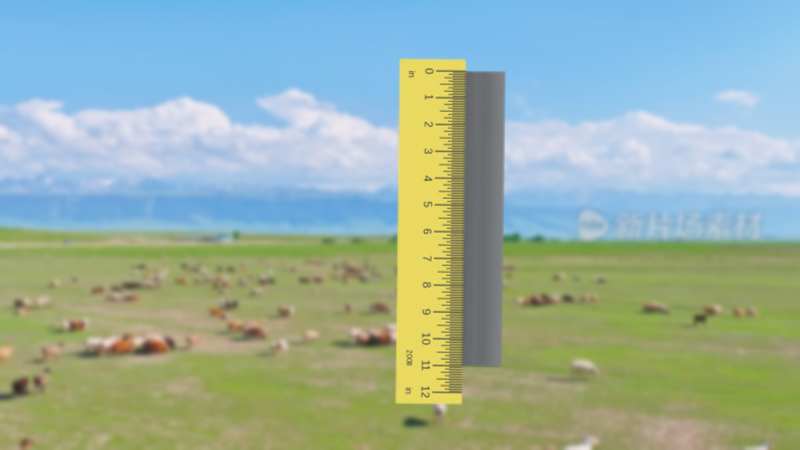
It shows value=11 unit=in
